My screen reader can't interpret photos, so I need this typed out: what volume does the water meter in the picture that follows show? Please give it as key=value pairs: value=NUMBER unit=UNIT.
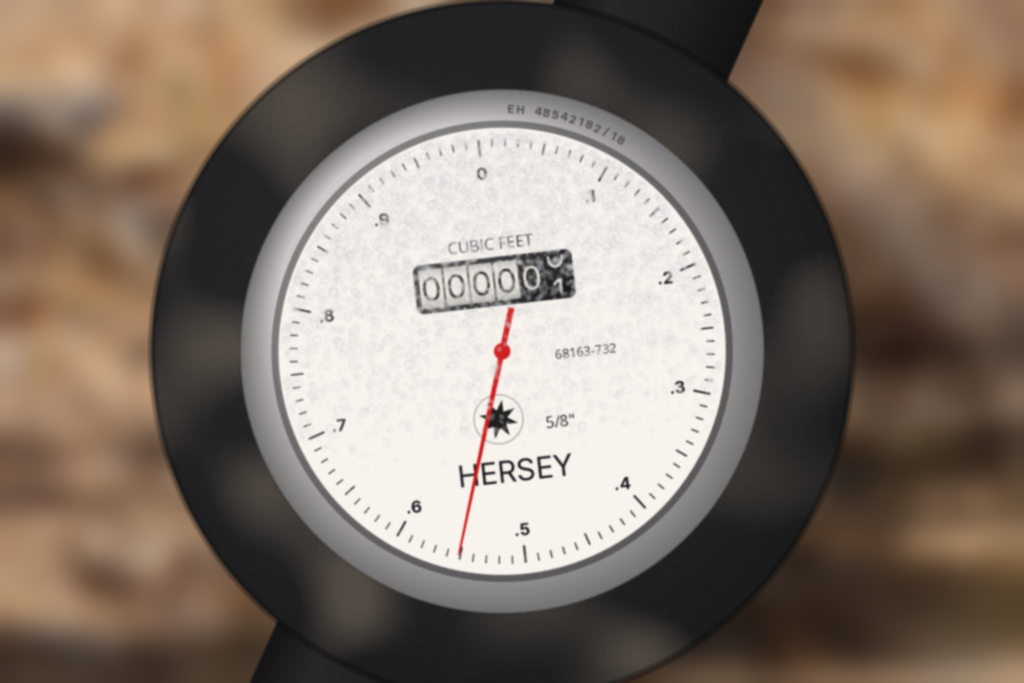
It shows value=0.55 unit=ft³
